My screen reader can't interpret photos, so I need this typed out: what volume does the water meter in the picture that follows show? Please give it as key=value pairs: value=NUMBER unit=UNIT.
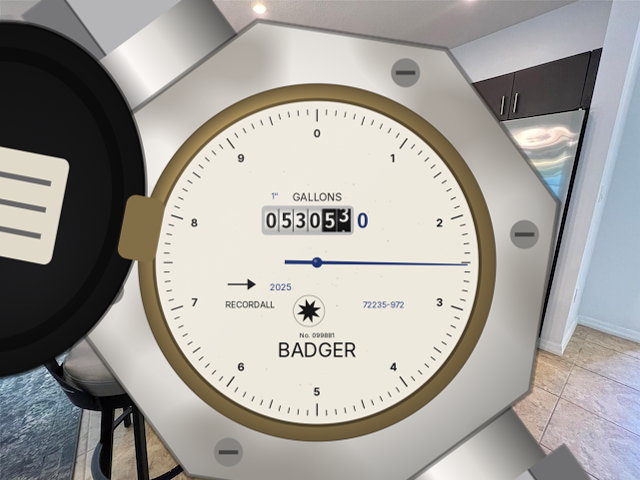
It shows value=530532.5 unit=gal
